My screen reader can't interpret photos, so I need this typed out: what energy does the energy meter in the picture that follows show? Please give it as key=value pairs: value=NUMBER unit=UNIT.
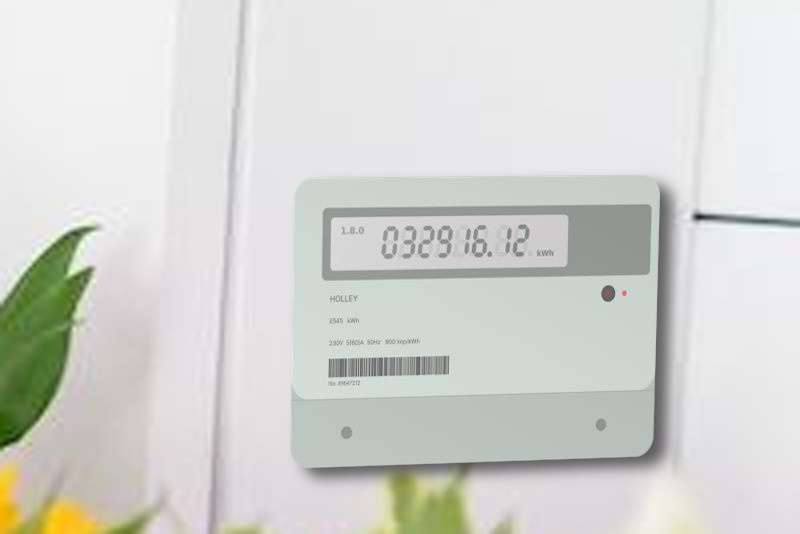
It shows value=32916.12 unit=kWh
